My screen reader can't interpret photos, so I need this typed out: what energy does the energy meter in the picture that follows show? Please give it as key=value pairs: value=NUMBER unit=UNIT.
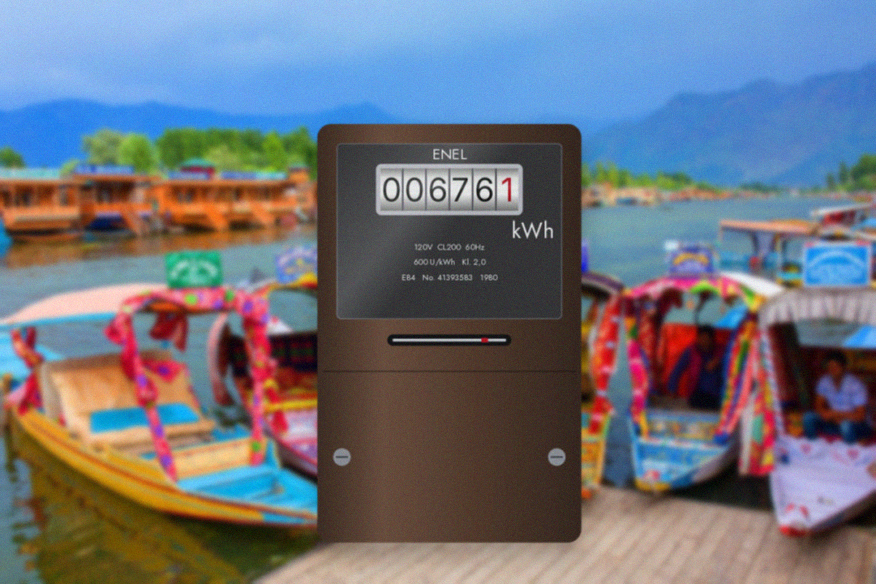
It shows value=676.1 unit=kWh
